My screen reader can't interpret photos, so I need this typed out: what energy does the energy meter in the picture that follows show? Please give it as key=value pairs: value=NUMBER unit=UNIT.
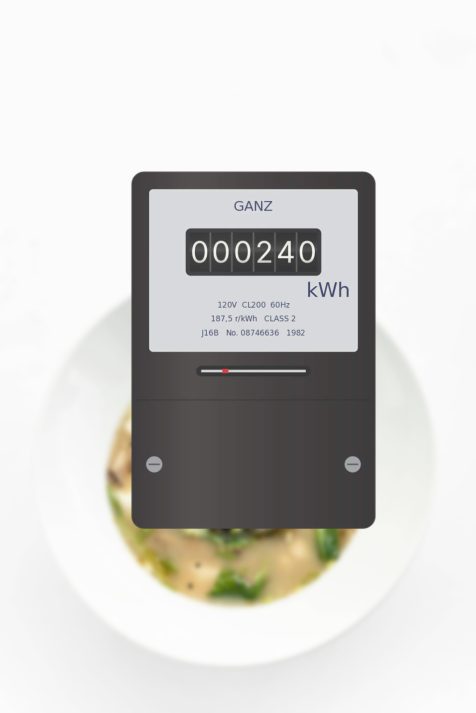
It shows value=240 unit=kWh
